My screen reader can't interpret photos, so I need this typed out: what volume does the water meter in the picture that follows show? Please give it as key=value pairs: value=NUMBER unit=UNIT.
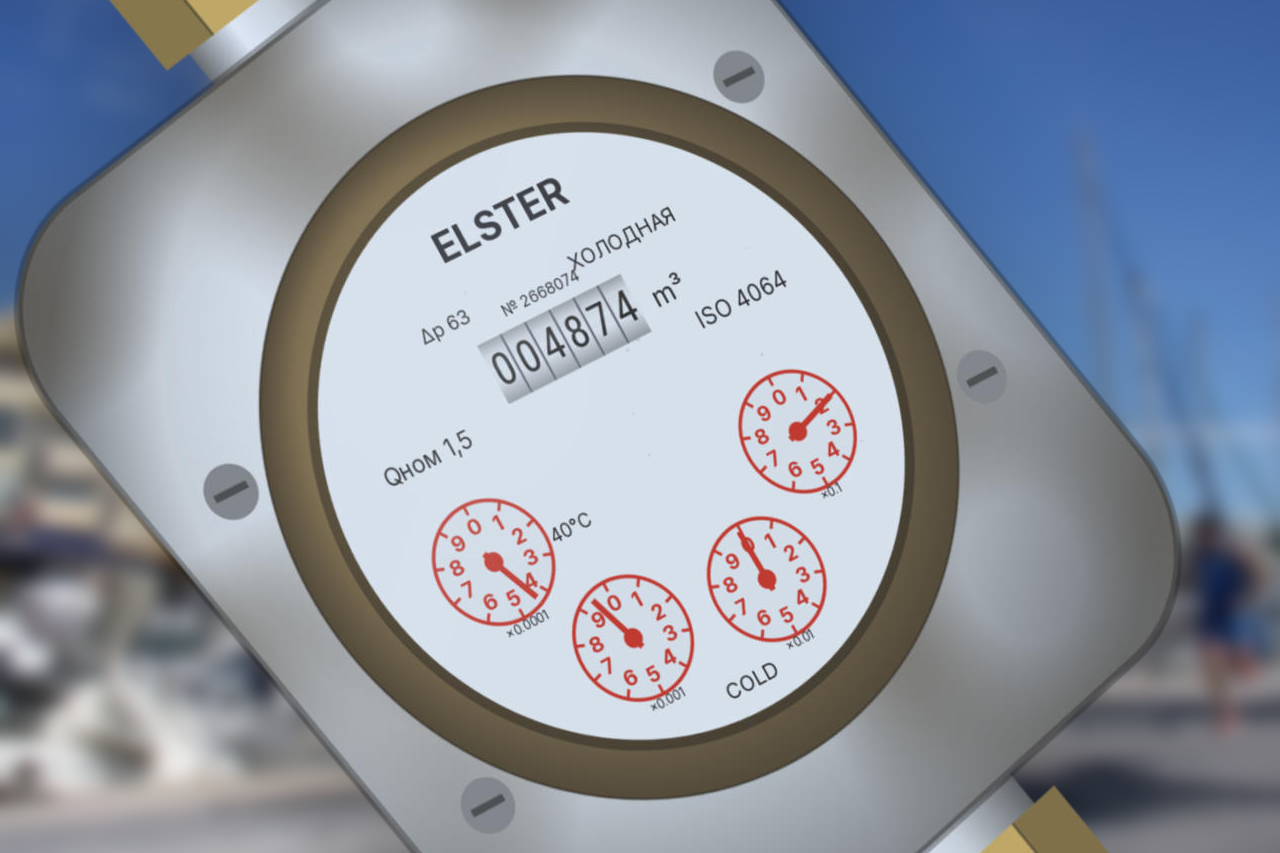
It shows value=4874.1994 unit=m³
